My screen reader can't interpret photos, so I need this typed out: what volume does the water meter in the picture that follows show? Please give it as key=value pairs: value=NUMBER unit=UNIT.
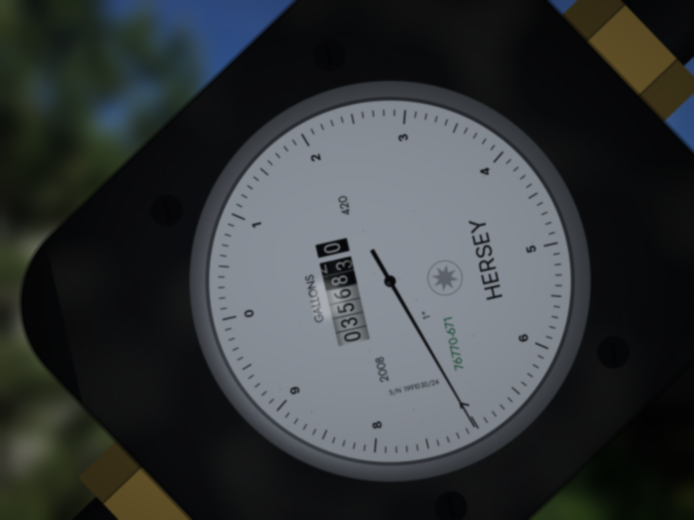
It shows value=356827.0 unit=gal
